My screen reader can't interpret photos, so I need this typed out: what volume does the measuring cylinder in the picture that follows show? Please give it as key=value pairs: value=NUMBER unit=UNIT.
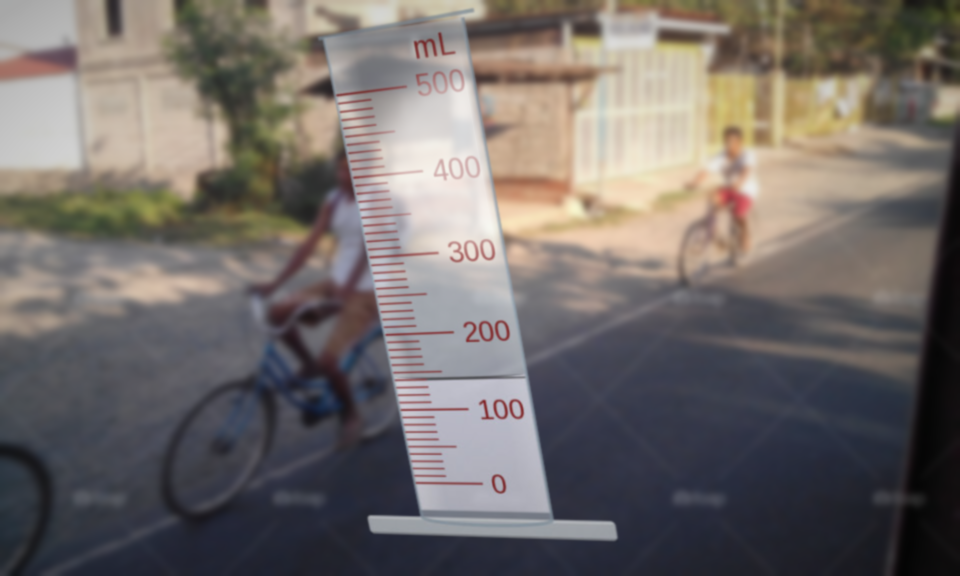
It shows value=140 unit=mL
